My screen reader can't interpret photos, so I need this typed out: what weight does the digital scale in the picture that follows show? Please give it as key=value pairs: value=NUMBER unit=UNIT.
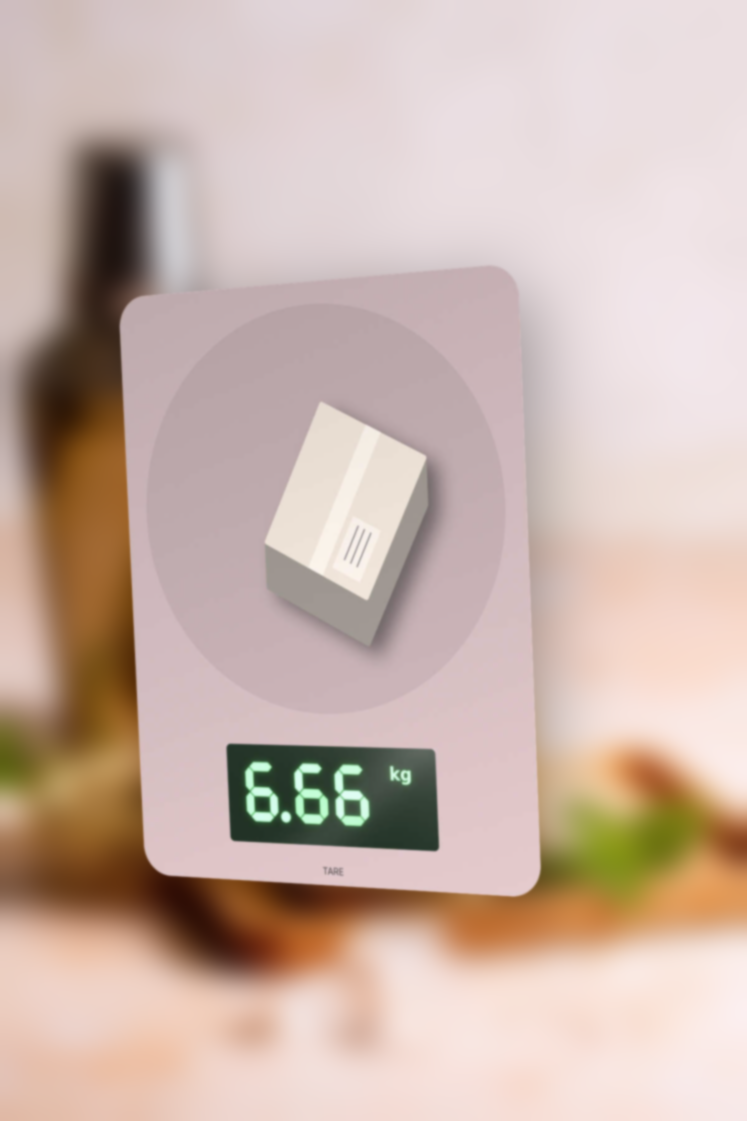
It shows value=6.66 unit=kg
